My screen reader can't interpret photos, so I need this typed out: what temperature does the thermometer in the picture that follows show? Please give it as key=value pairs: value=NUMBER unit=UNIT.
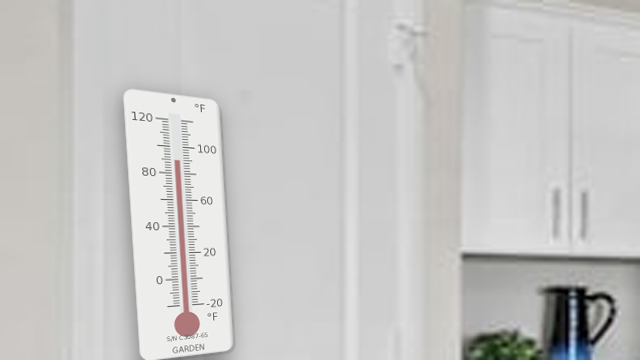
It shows value=90 unit=°F
